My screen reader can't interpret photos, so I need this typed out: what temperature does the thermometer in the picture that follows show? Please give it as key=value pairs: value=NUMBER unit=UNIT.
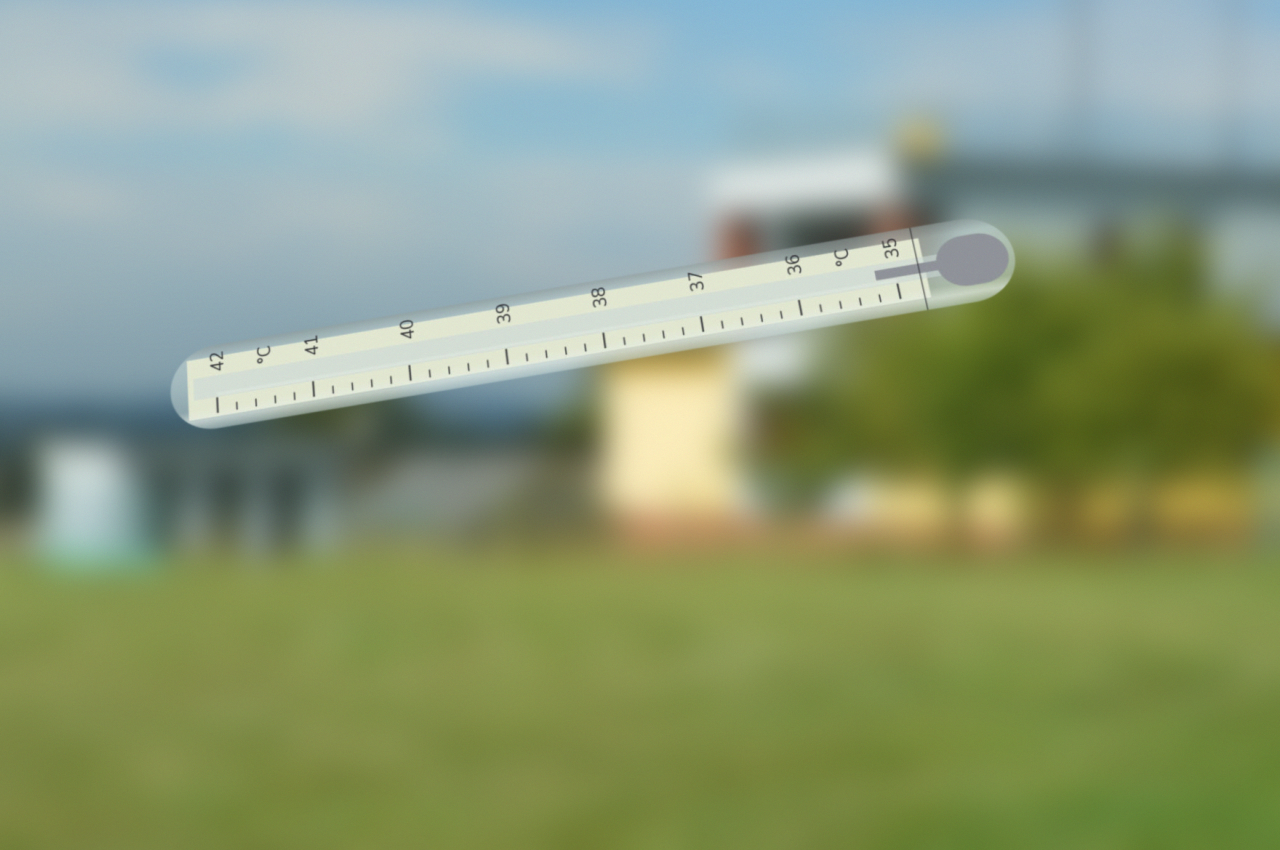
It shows value=35.2 unit=°C
